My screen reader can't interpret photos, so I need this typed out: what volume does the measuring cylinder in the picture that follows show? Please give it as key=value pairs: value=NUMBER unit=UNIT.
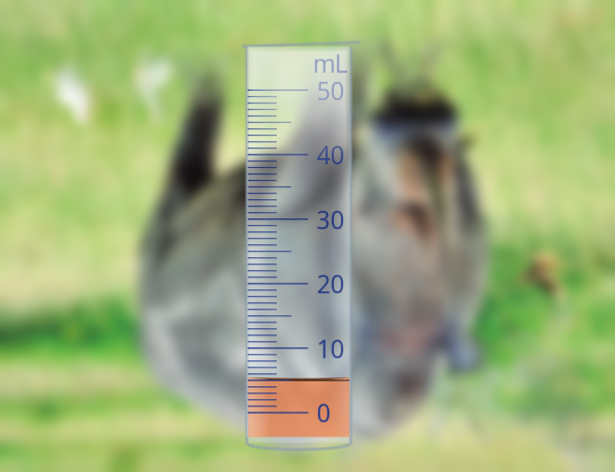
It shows value=5 unit=mL
